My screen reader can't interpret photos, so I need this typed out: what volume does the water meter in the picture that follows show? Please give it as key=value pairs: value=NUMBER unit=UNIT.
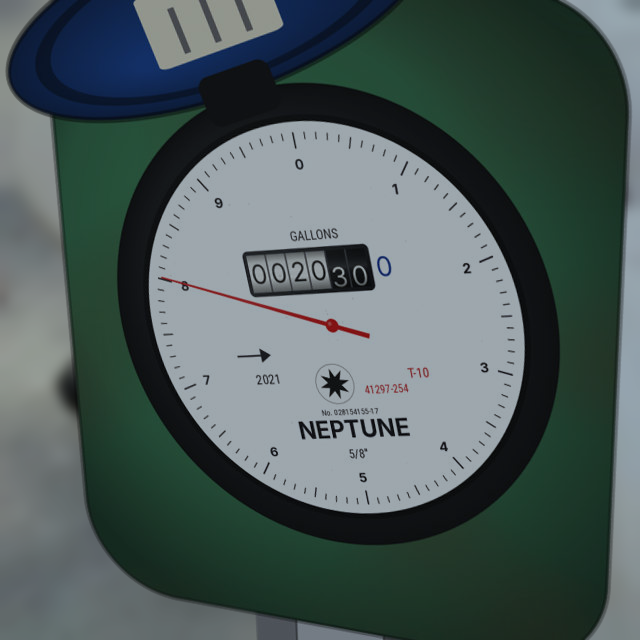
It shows value=20298.0 unit=gal
